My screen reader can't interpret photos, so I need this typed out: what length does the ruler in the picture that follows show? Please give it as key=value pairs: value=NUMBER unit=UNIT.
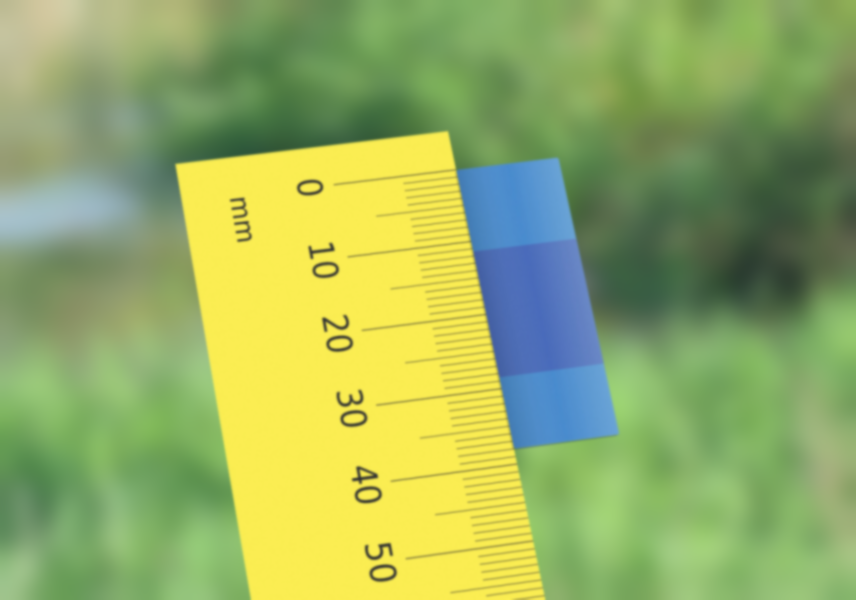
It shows value=38 unit=mm
